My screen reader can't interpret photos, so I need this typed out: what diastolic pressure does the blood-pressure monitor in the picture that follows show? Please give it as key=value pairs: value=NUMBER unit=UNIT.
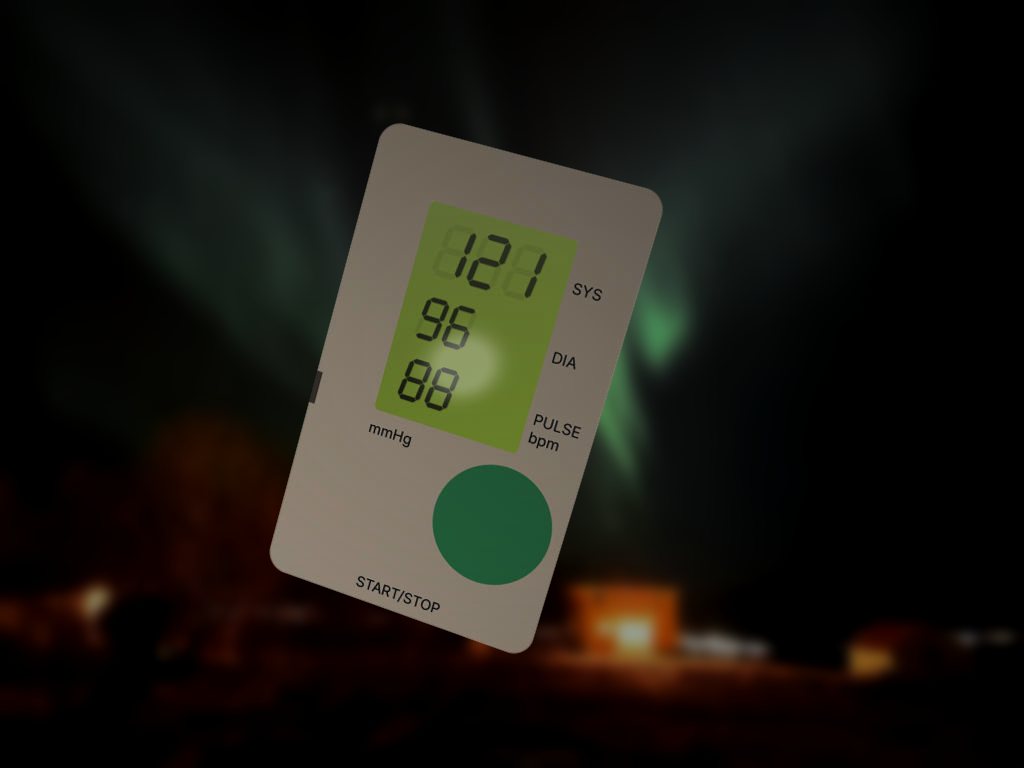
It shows value=96 unit=mmHg
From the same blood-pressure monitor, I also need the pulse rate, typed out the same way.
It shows value=88 unit=bpm
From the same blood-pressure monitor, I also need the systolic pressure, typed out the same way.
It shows value=121 unit=mmHg
